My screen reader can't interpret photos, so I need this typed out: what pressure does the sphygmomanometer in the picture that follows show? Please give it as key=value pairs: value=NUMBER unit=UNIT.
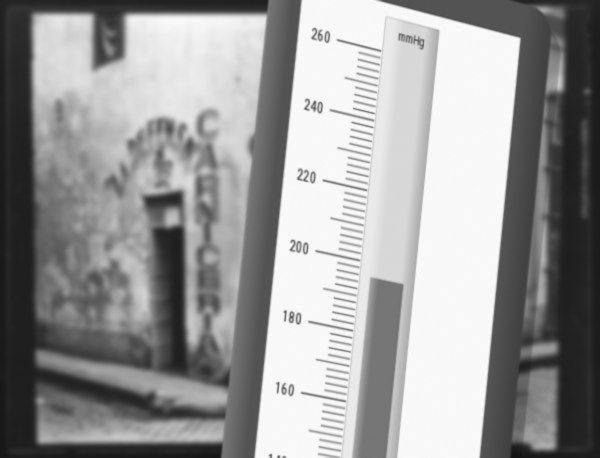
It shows value=196 unit=mmHg
